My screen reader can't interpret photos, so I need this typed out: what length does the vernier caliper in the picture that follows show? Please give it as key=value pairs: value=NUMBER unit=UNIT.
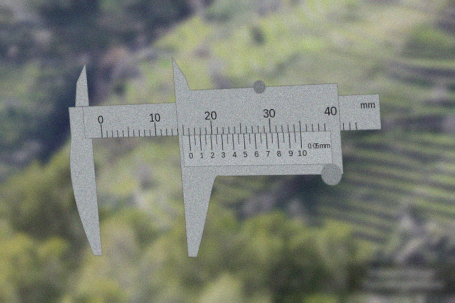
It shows value=16.0 unit=mm
